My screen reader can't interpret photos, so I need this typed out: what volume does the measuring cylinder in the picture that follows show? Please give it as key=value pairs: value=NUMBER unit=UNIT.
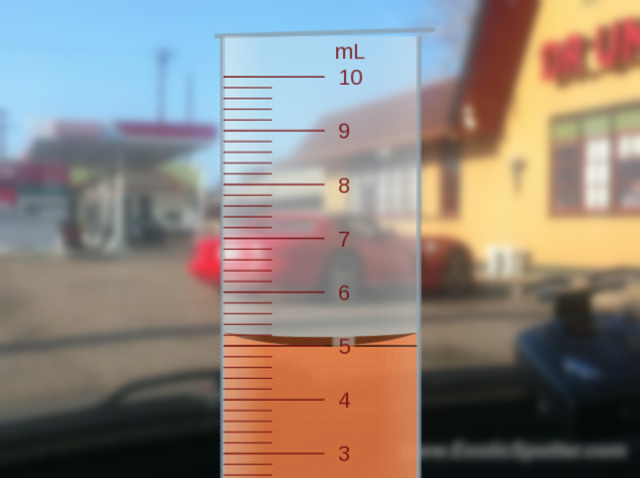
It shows value=5 unit=mL
